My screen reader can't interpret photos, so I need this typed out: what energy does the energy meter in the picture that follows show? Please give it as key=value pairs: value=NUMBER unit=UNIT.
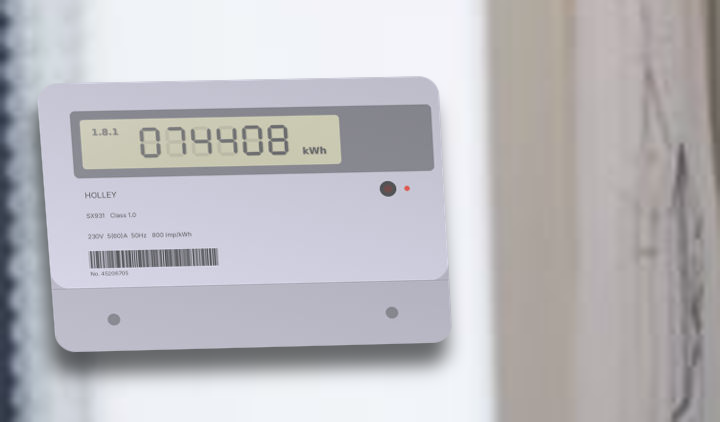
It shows value=74408 unit=kWh
